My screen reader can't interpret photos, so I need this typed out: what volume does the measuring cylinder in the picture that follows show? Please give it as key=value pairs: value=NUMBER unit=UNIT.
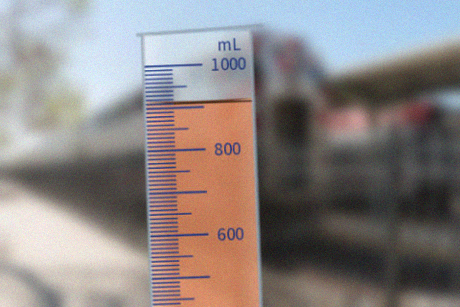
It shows value=910 unit=mL
